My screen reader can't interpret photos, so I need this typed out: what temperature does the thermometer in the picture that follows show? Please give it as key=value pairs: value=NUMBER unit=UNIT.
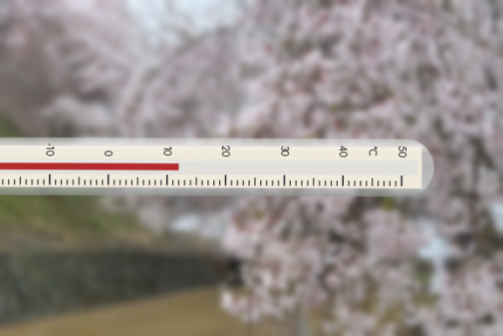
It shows value=12 unit=°C
